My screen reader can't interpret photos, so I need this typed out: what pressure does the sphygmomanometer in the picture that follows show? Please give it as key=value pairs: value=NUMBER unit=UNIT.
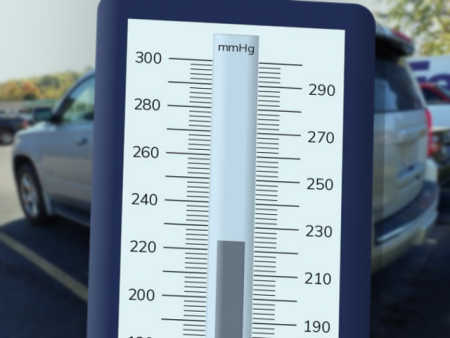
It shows value=224 unit=mmHg
